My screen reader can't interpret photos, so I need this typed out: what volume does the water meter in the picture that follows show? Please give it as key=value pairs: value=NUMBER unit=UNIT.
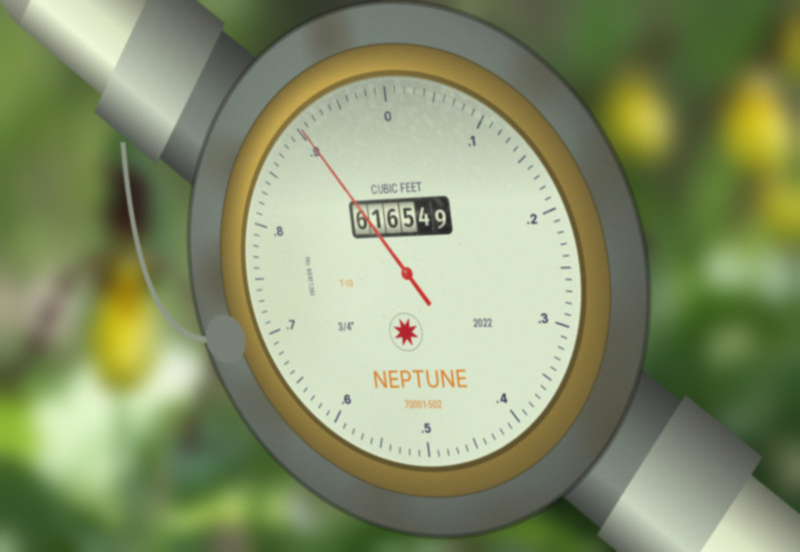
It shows value=616548.90 unit=ft³
